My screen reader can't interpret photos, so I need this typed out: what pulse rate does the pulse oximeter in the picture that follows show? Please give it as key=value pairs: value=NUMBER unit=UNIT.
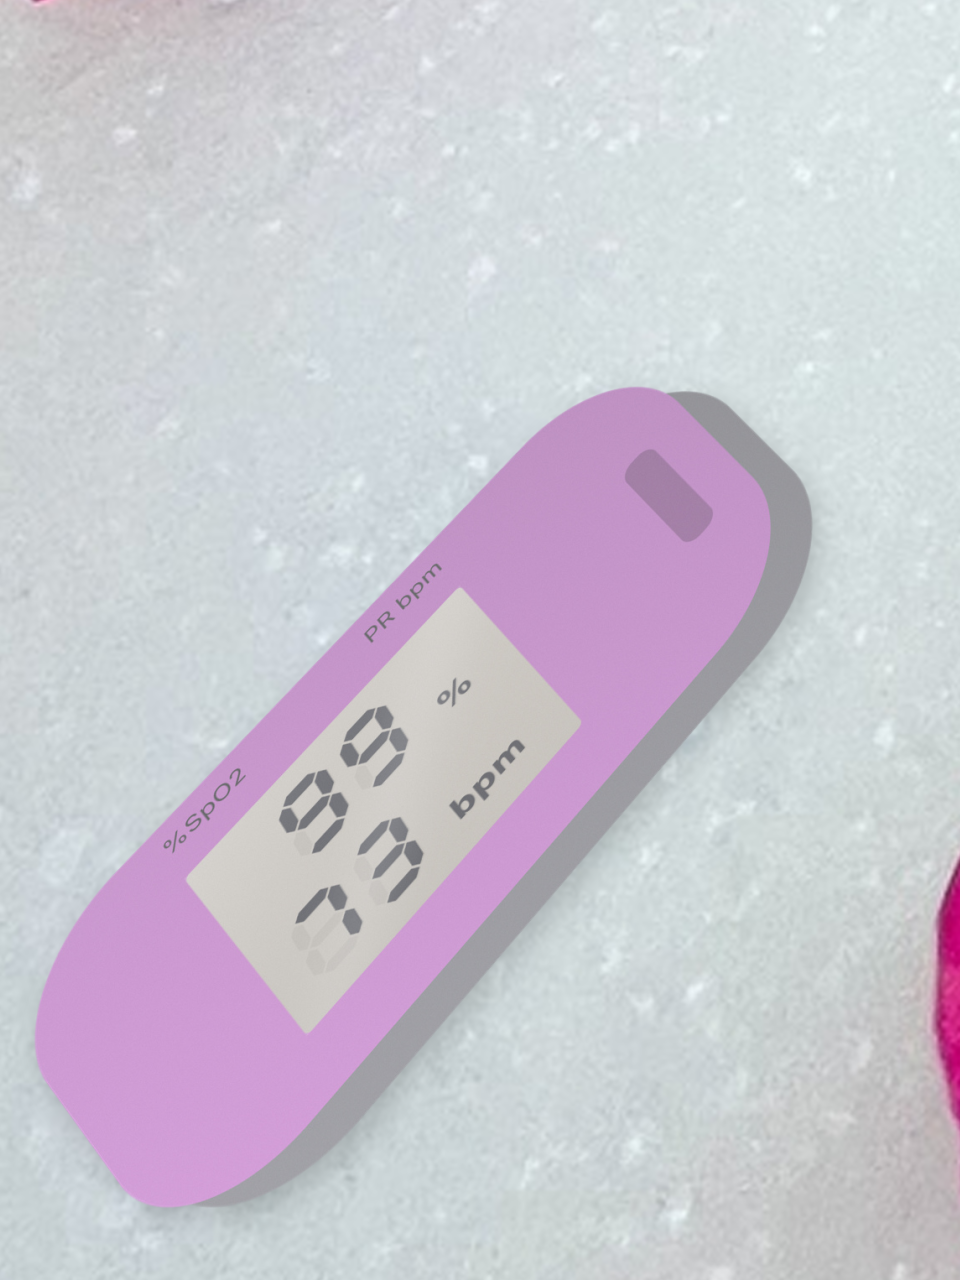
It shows value=73 unit=bpm
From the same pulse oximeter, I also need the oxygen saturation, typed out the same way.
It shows value=99 unit=%
